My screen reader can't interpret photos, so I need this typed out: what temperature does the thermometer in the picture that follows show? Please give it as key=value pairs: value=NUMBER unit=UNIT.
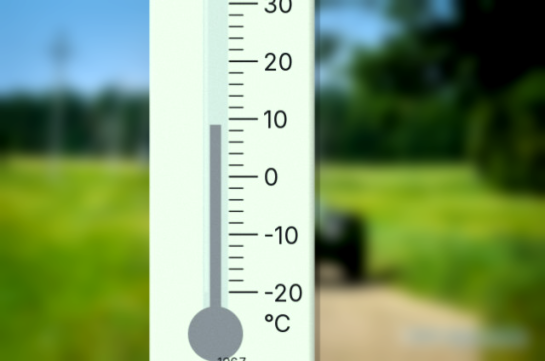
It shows value=9 unit=°C
